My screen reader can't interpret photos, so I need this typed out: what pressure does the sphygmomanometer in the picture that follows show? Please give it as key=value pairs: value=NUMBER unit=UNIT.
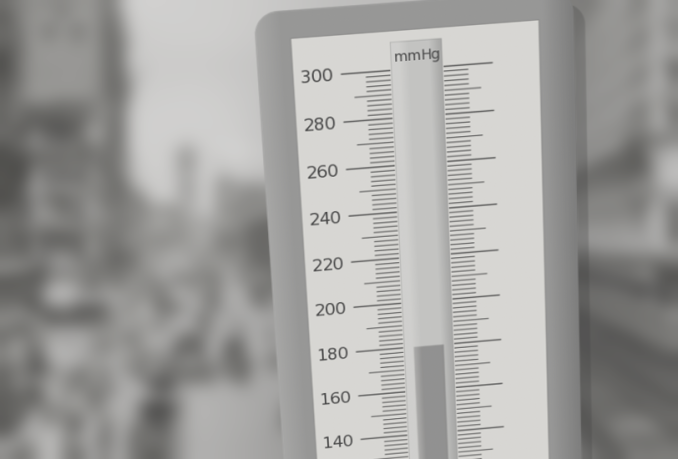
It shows value=180 unit=mmHg
